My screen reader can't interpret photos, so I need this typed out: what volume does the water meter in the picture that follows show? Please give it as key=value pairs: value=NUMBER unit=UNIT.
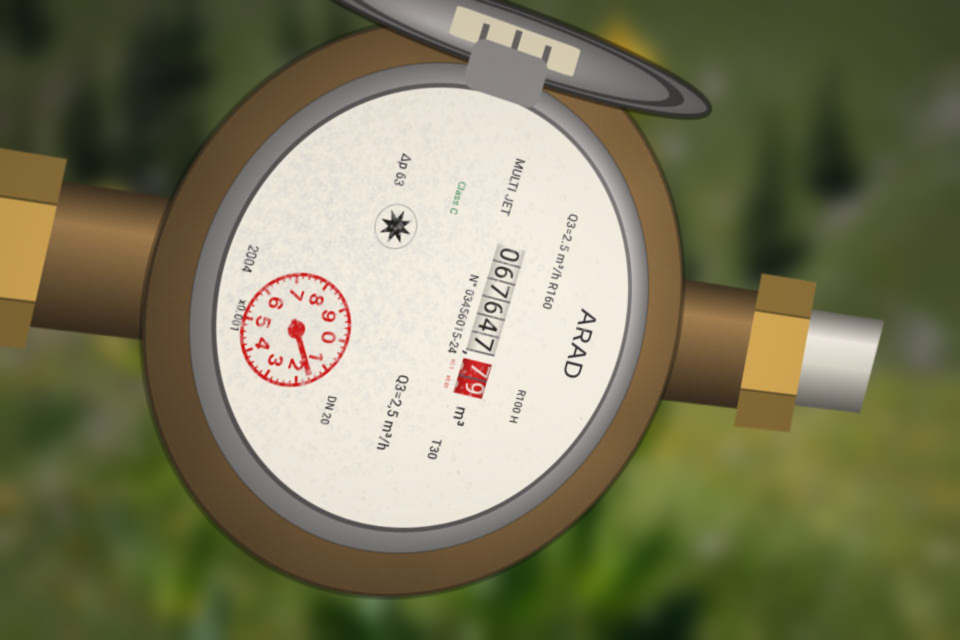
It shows value=67647.791 unit=m³
